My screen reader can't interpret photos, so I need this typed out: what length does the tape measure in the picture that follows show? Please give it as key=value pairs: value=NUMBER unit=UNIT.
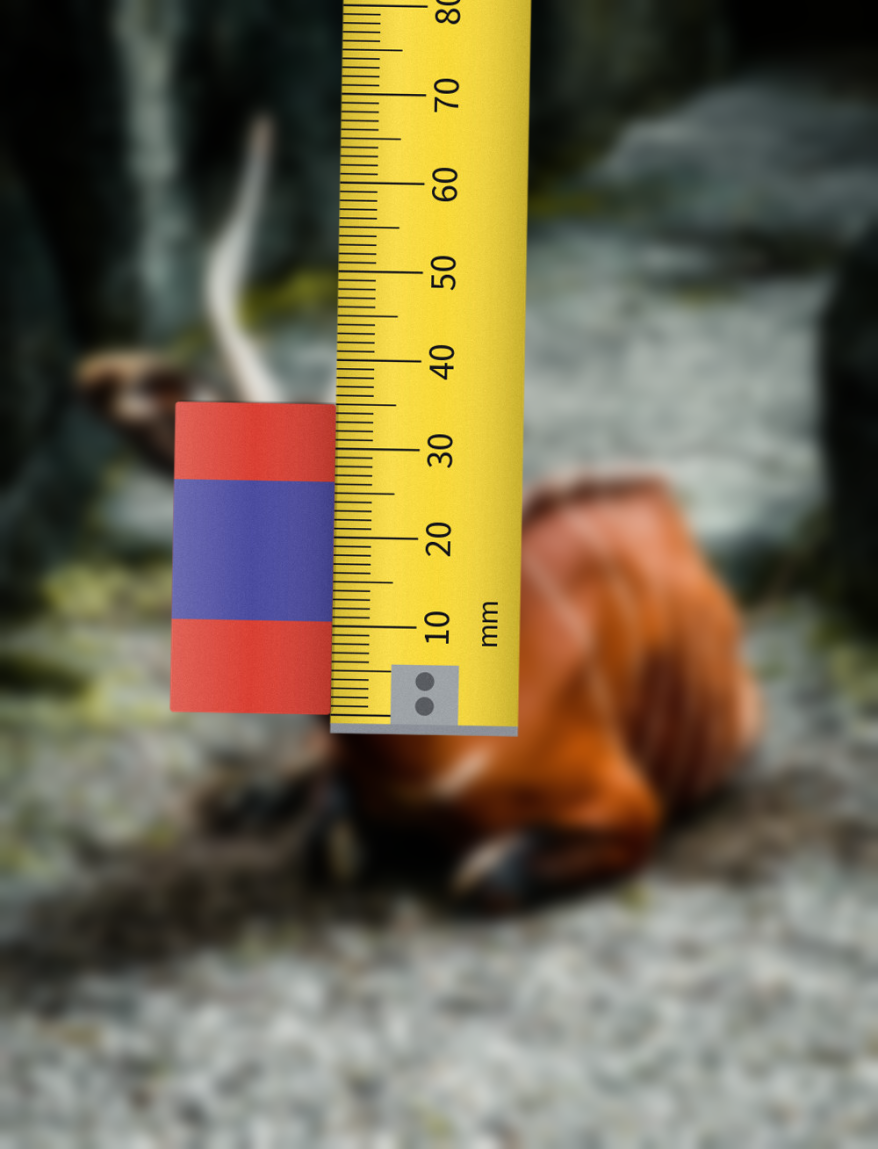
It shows value=35 unit=mm
